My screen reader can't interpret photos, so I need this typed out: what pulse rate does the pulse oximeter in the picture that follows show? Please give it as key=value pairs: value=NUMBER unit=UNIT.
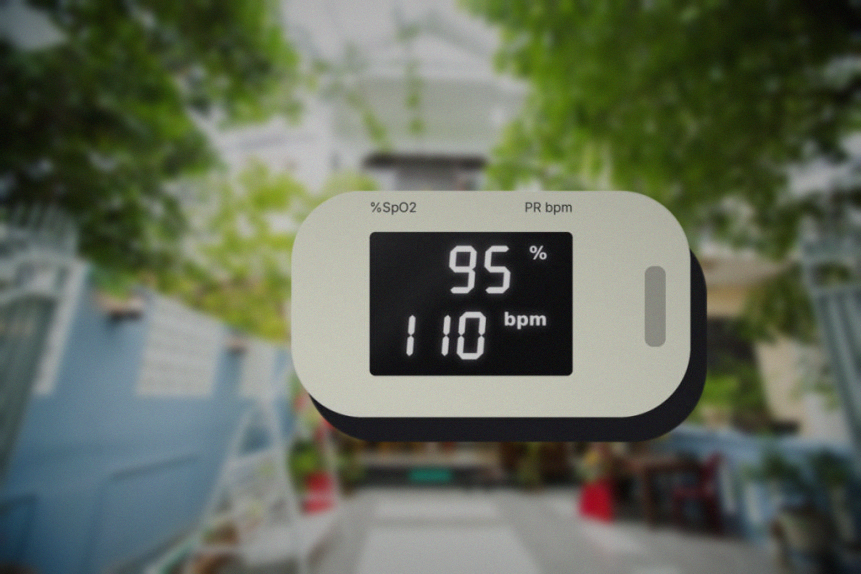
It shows value=110 unit=bpm
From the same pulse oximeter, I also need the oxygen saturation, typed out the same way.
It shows value=95 unit=%
